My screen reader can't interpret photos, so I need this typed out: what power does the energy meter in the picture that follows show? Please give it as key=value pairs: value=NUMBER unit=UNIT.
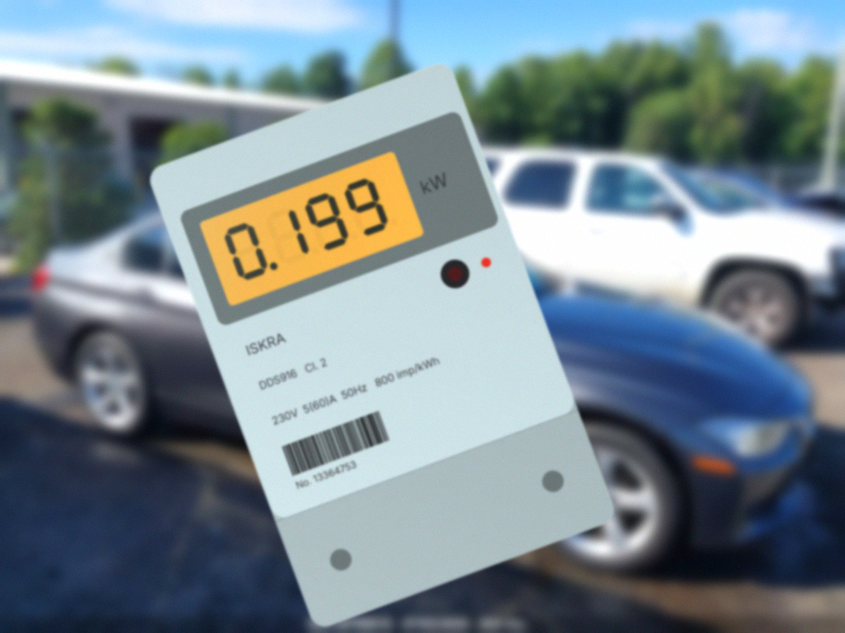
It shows value=0.199 unit=kW
